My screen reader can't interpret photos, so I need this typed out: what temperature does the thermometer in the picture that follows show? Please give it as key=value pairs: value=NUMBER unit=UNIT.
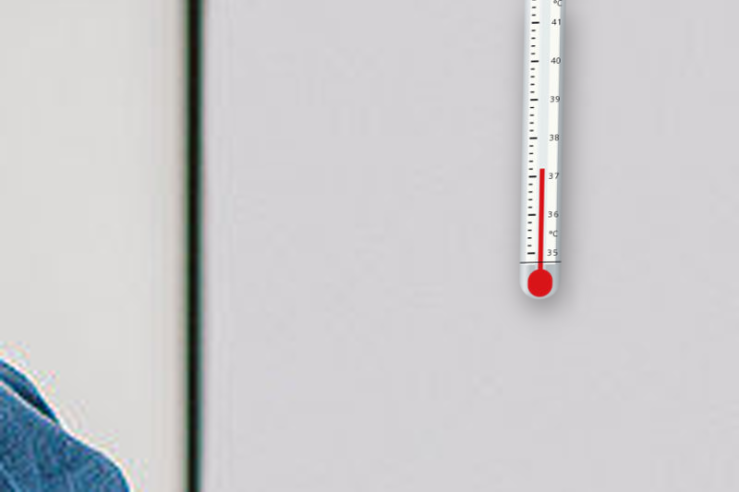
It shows value=37.2 unit=°C
